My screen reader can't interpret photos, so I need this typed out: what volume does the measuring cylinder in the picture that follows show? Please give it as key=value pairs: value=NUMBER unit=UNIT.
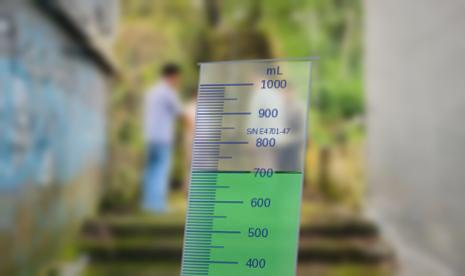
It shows value=700 unit=mL
